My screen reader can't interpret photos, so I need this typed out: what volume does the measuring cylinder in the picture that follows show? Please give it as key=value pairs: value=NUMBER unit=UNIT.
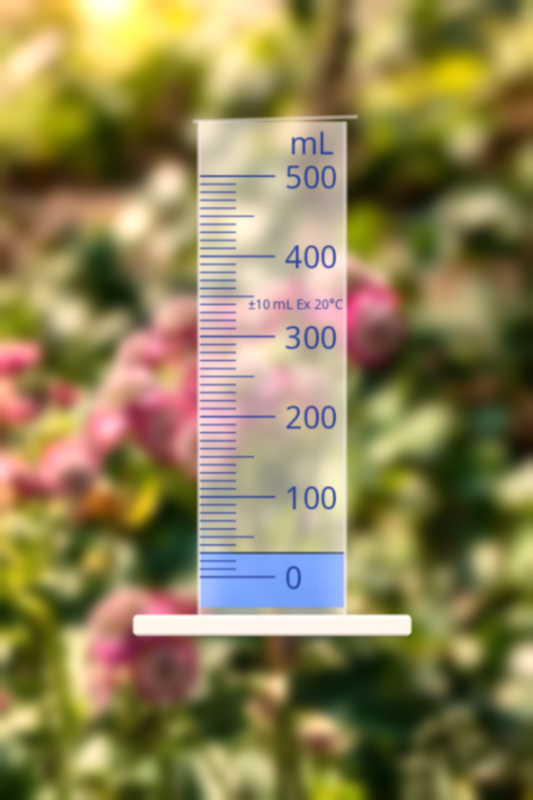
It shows value=30 unit=mL
